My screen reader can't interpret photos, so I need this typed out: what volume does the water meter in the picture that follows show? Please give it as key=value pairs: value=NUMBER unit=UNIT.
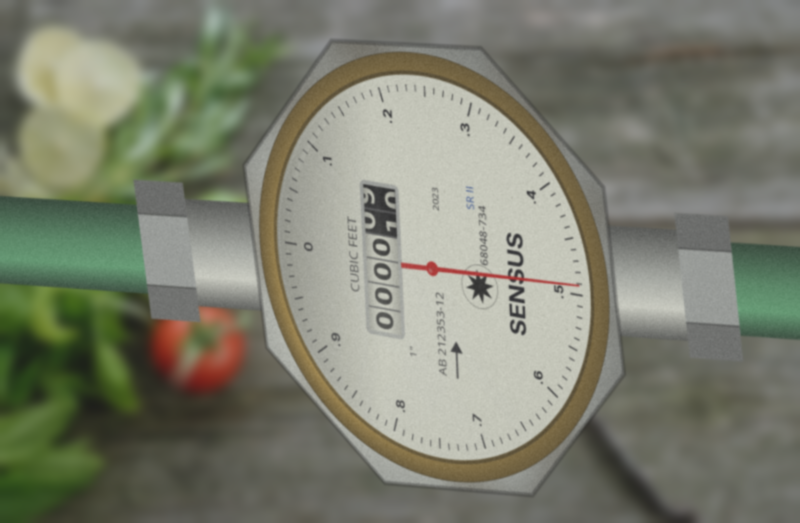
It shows value=9.49 unit=ft³
